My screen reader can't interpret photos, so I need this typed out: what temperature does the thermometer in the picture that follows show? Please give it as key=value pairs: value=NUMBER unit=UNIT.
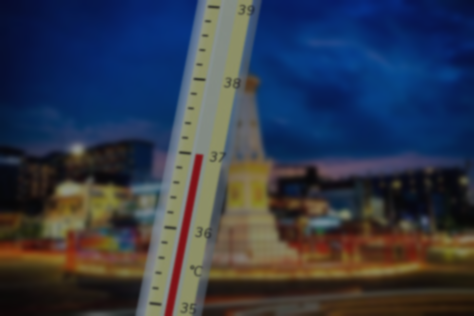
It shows value=37 unit=°C
